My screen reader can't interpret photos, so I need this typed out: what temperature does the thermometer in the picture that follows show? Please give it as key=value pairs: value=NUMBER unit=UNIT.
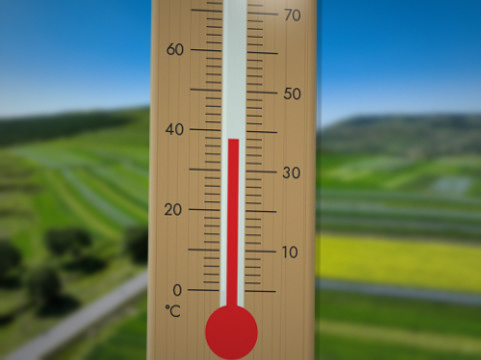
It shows value=38 unit=°C
